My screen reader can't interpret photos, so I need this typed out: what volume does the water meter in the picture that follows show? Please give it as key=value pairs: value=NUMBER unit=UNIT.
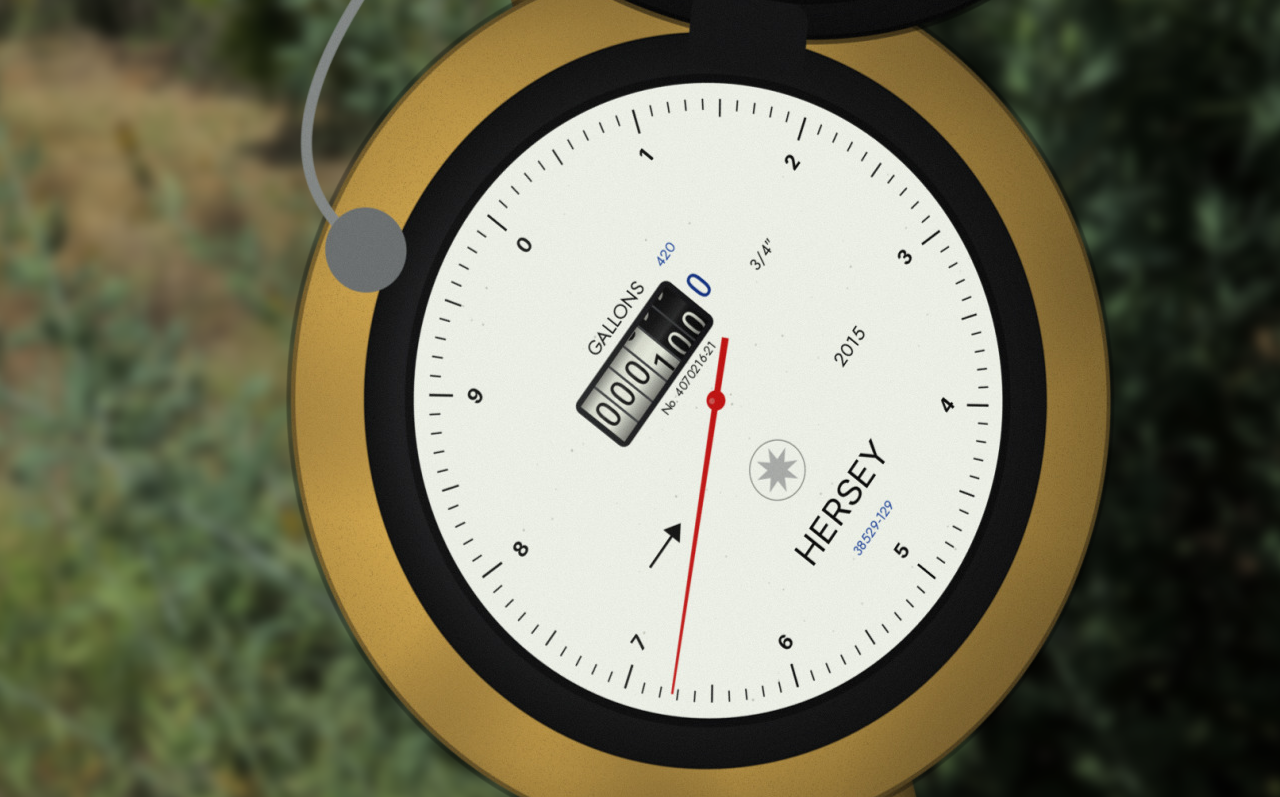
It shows value=996.7 unit=gal
